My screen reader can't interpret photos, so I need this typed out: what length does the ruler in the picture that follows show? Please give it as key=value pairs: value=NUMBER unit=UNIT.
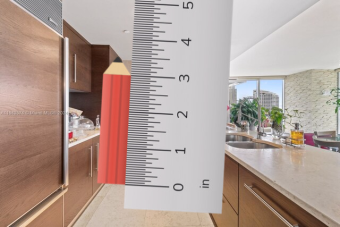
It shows value=3.5 unit=in
